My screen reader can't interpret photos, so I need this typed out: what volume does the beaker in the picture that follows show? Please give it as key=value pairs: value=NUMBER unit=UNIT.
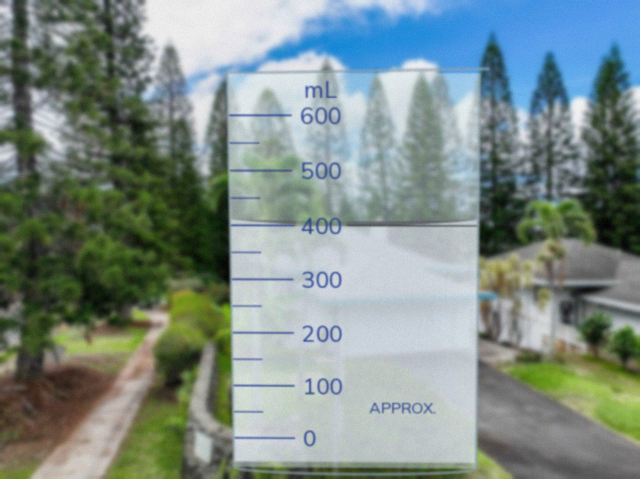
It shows value=400 unit=mL
